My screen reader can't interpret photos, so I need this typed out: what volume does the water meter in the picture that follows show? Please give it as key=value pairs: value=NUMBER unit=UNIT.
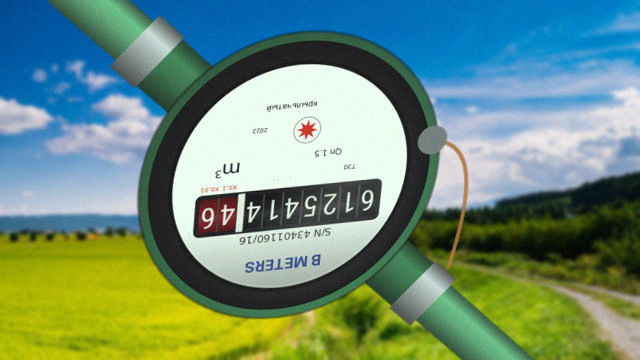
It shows value=6125414.46 unit=m³
